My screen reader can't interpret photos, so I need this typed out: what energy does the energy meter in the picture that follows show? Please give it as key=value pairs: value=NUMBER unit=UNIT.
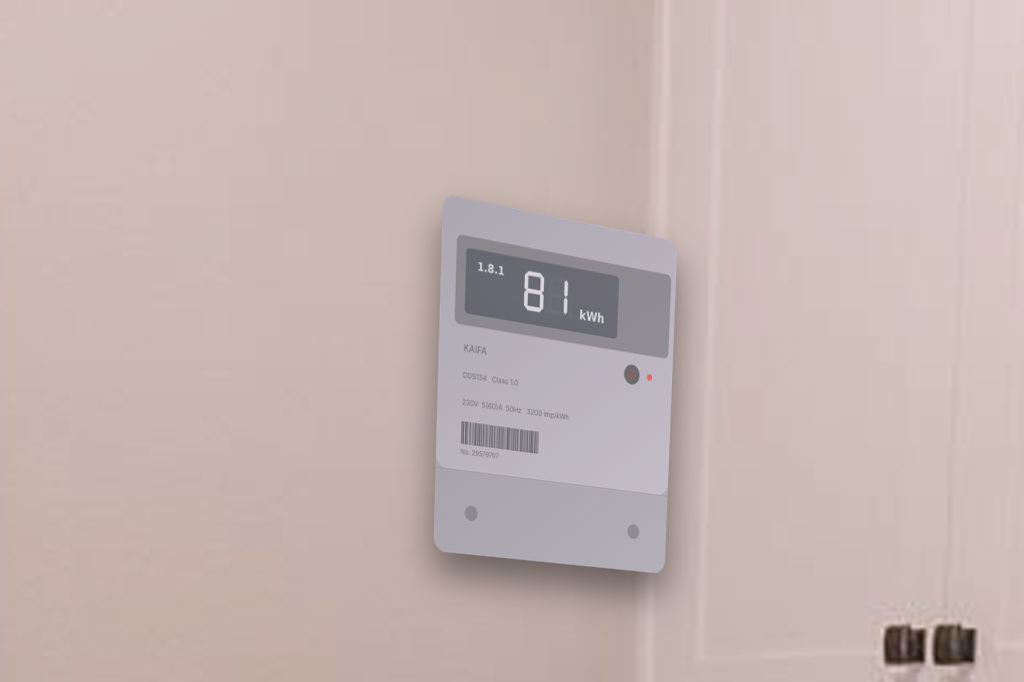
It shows value=81 unit=kWh
